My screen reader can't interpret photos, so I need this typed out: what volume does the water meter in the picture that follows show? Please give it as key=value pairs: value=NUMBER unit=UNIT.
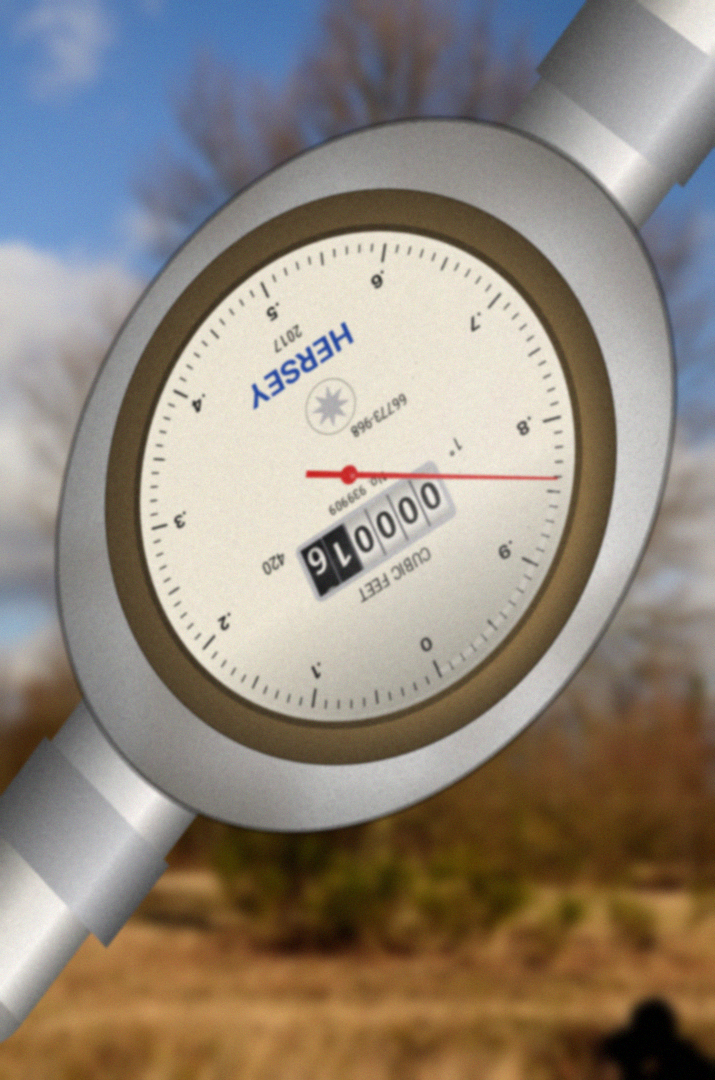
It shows value=15.84 unit=ft³
